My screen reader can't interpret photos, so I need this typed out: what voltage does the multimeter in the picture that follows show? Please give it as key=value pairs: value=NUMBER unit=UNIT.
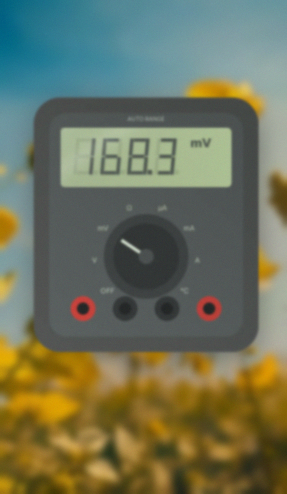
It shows value=168.3 unit=mV
